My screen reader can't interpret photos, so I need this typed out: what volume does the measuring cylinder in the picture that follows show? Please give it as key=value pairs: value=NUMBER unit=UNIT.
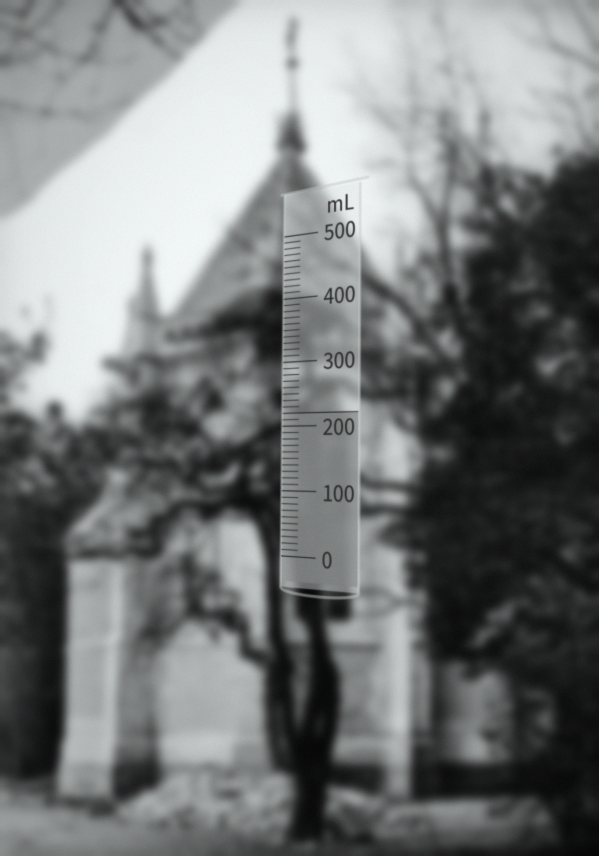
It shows value=220 unit=mL
